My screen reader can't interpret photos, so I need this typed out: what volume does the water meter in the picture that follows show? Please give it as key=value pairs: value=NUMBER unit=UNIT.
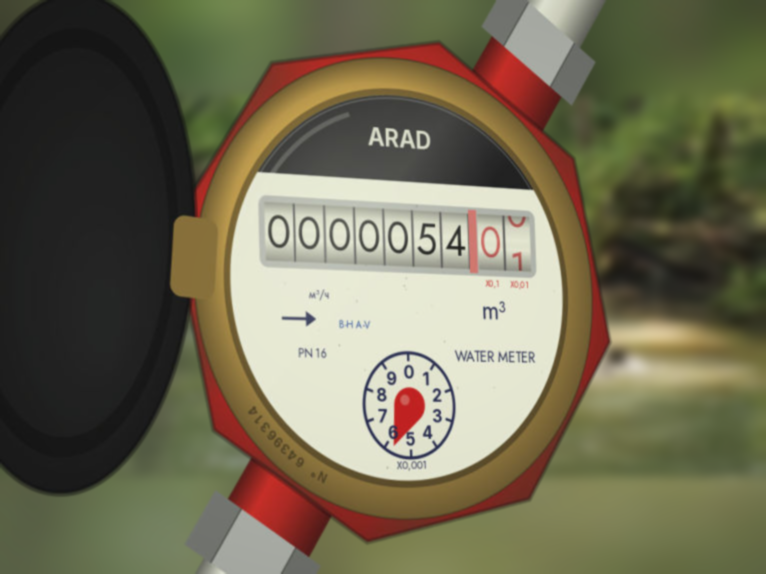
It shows value=54.005 unit=m³
